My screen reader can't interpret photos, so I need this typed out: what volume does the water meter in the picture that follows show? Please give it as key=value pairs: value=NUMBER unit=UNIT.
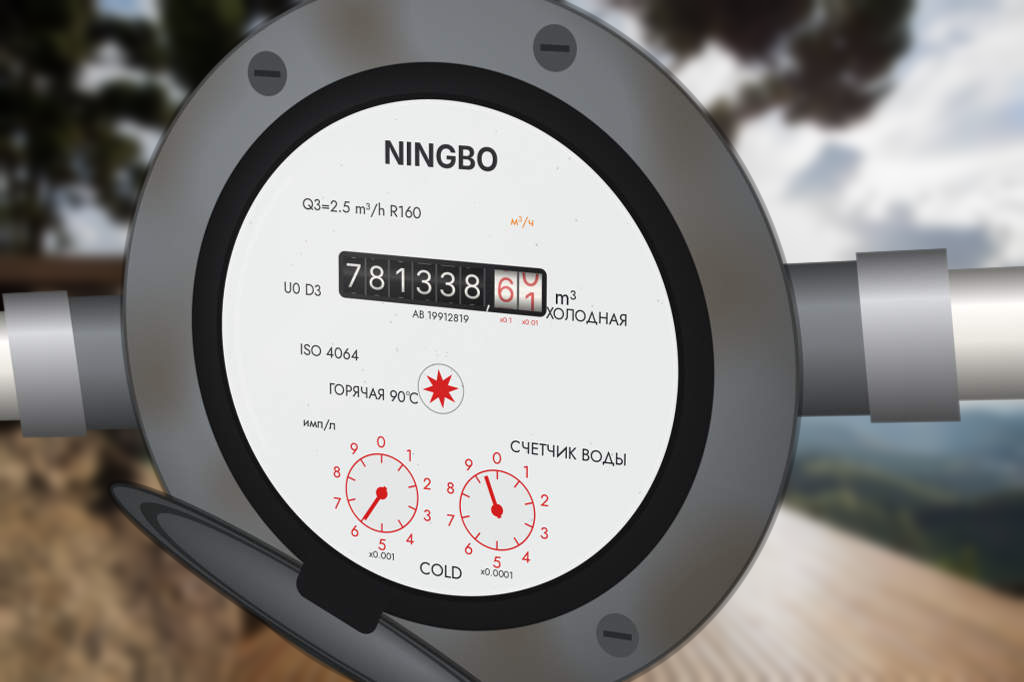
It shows value=781338.6059 unit=m³
